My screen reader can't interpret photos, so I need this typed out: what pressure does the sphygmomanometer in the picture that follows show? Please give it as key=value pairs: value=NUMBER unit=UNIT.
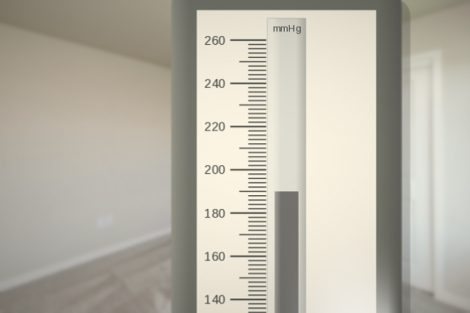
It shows value=190 unit=mmHg
